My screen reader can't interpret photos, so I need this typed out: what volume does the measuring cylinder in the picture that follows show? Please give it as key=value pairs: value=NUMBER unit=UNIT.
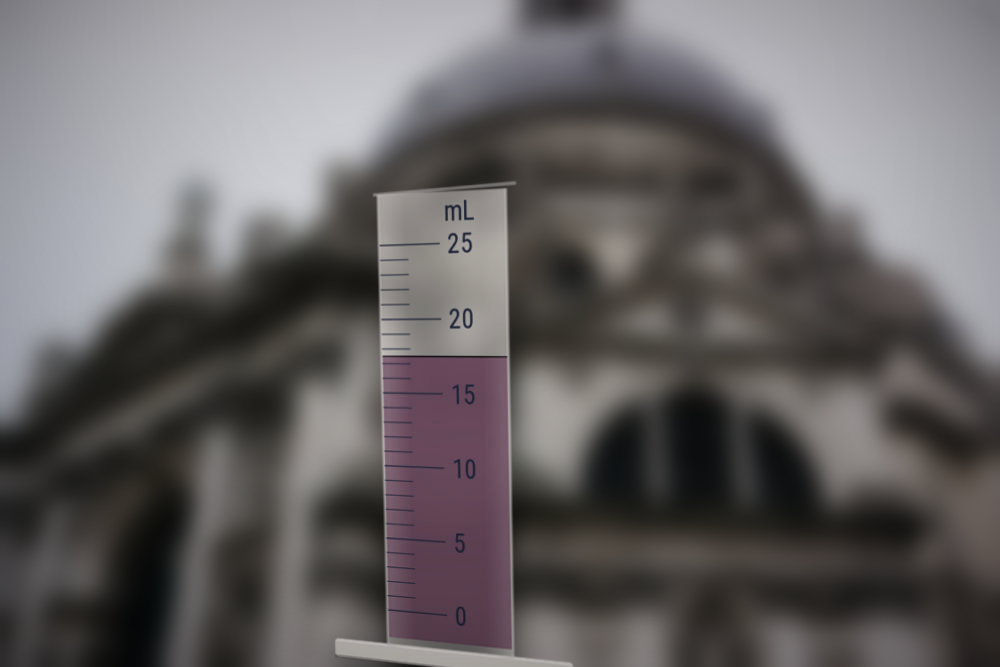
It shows value=17.5 unit=mL
